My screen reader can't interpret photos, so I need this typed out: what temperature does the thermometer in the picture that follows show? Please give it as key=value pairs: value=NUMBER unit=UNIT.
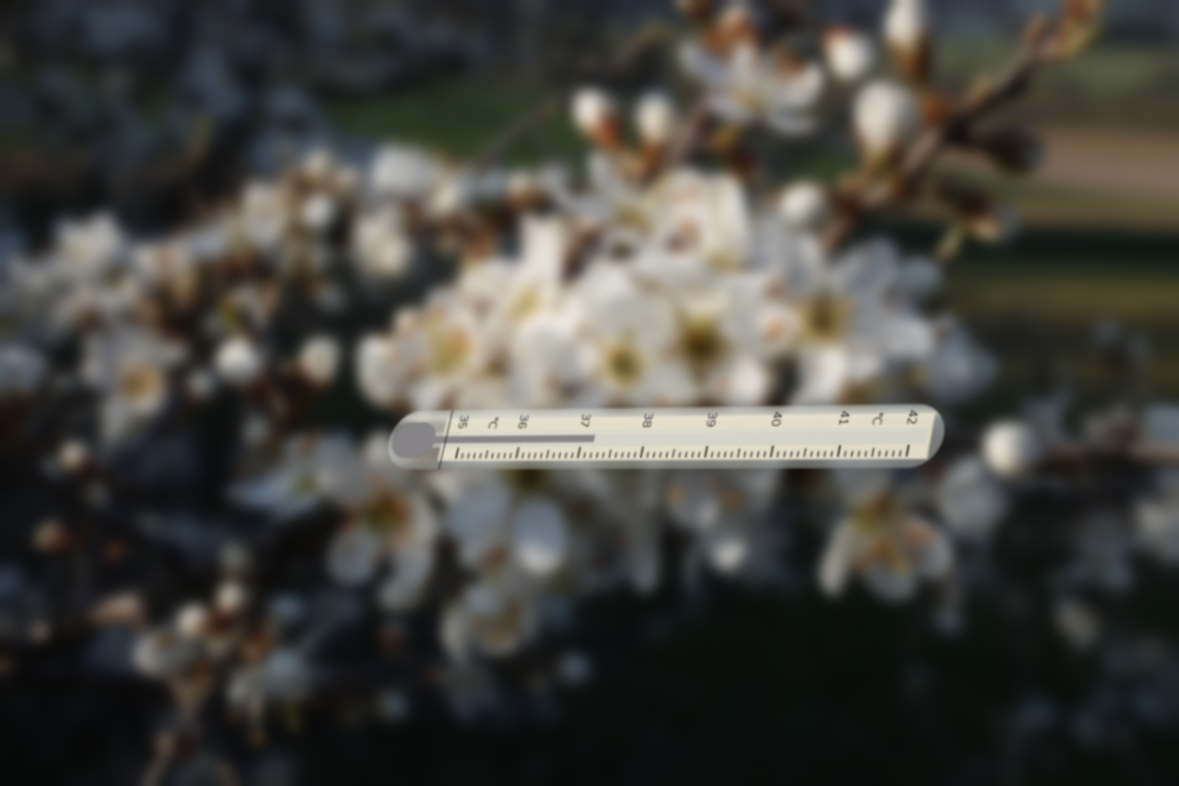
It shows value=37.2 unit=°C
